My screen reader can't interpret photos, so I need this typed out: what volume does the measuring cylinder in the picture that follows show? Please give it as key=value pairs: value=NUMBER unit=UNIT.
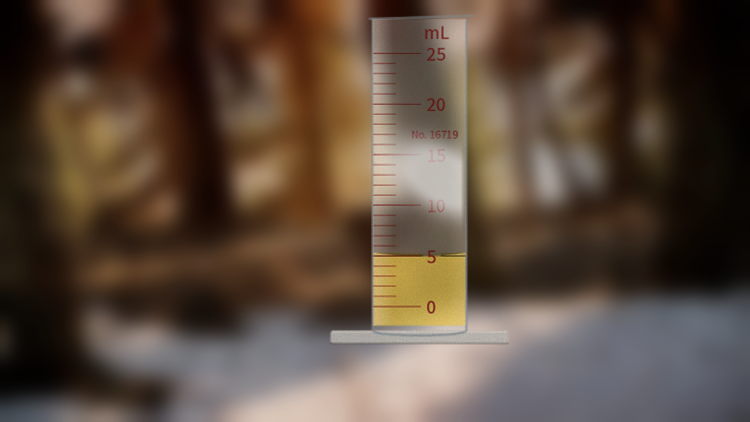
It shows value=5 unit=mL
